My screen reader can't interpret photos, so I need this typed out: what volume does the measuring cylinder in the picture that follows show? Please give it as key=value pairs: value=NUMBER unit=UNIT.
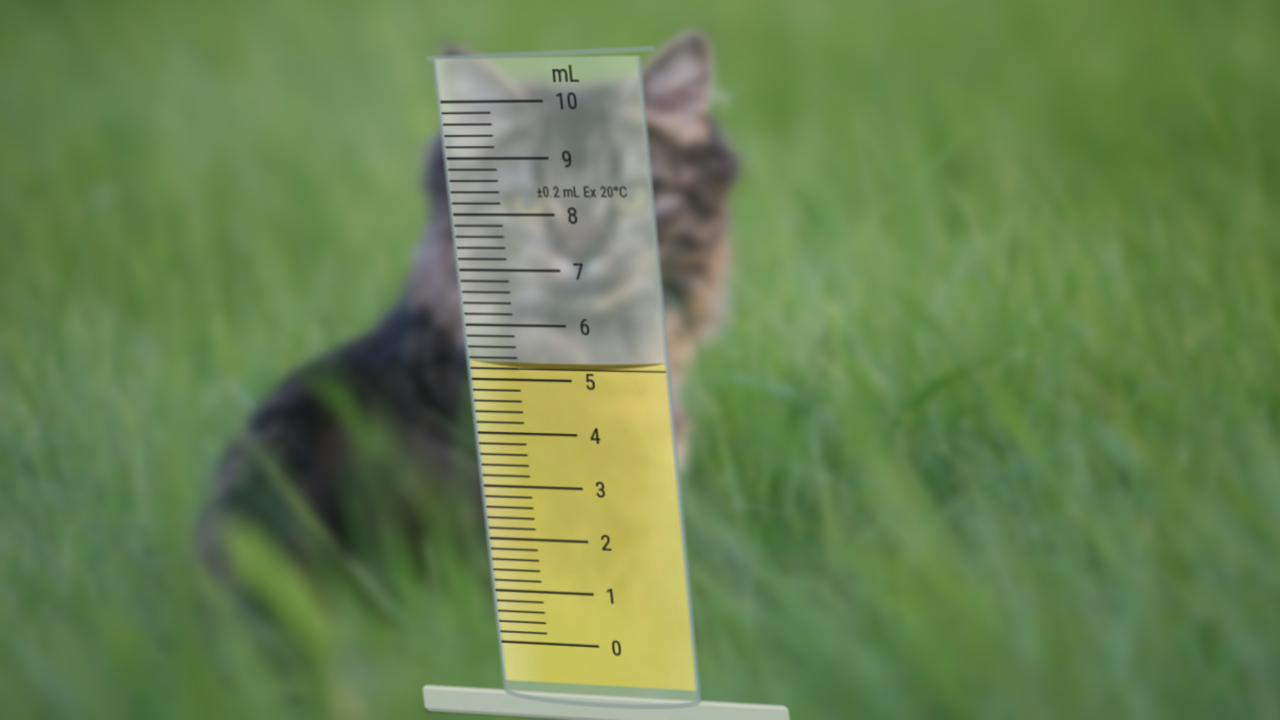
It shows value=5.2 unit=mL
